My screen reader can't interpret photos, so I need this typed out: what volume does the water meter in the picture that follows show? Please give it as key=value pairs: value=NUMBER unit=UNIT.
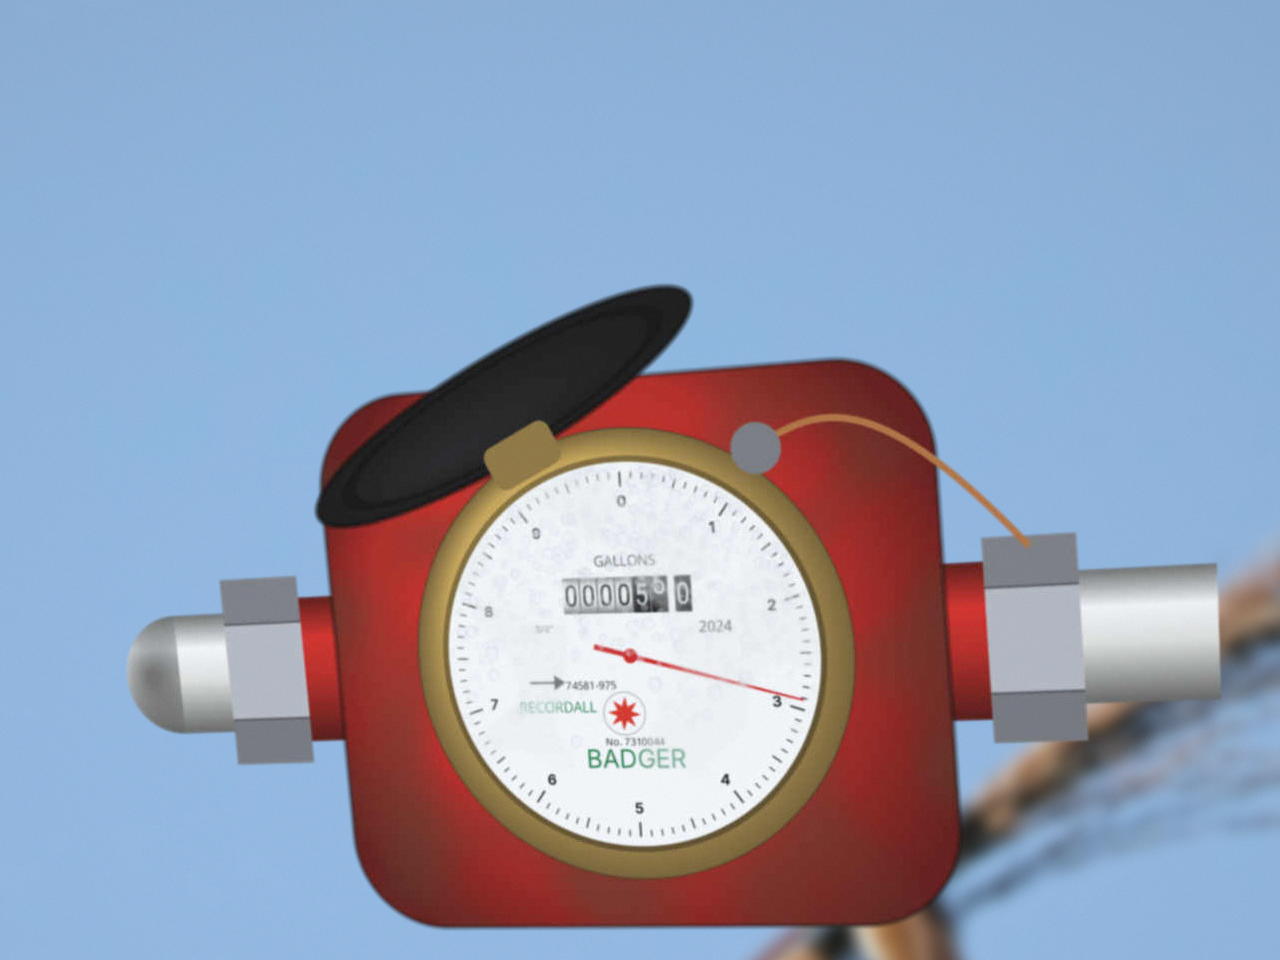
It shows value=552.9 unit=gal
